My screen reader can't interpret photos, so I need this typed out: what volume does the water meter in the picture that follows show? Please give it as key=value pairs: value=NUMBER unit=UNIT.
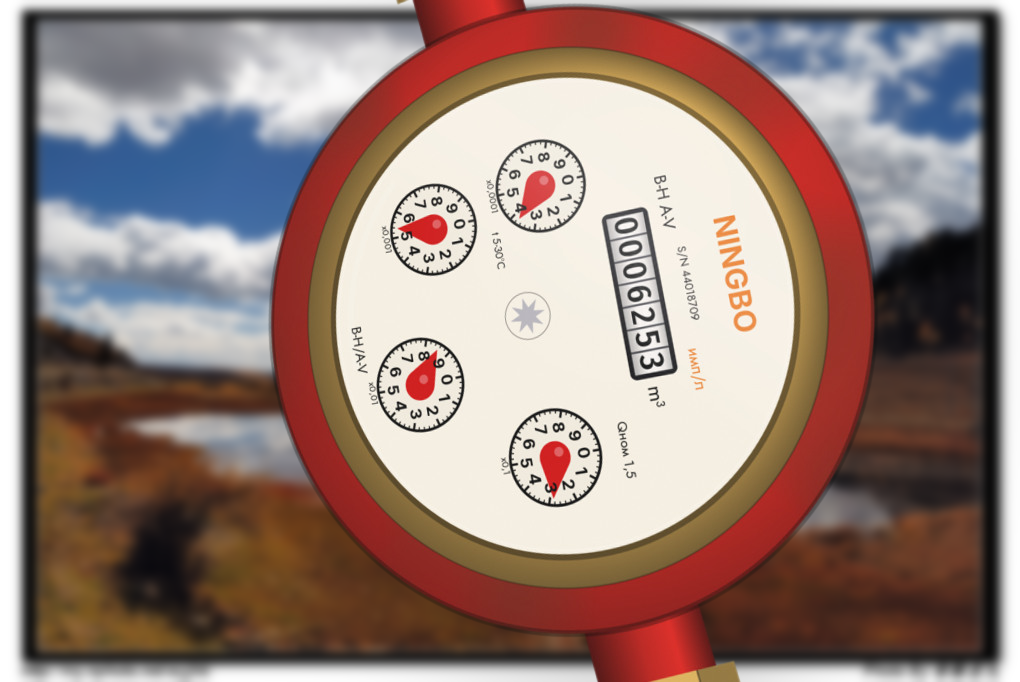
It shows value=6253.2853 unit=m³
